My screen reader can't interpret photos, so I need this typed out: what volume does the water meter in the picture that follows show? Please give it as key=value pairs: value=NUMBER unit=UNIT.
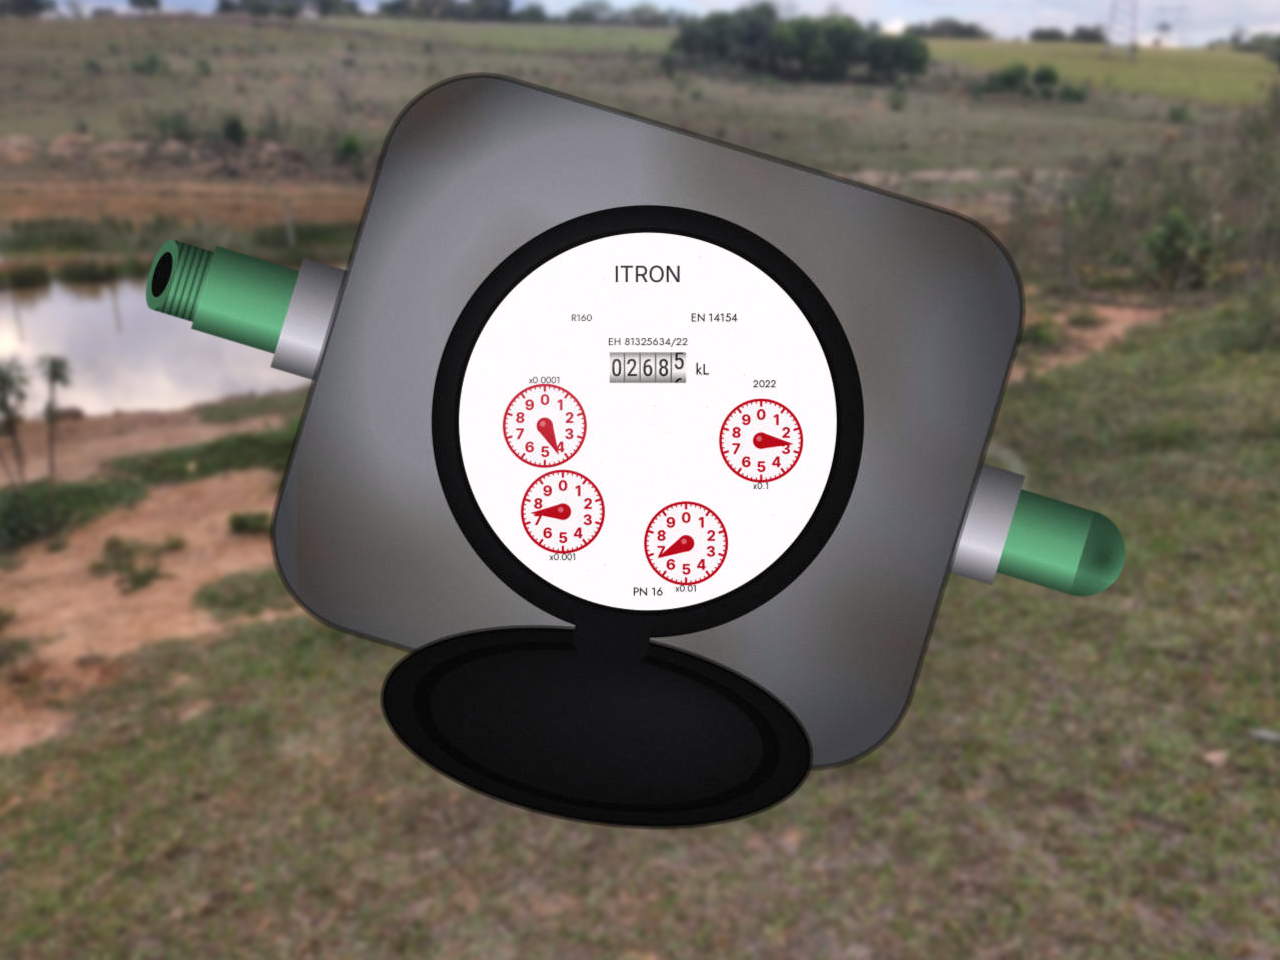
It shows value=2685.2674 unit=kL
